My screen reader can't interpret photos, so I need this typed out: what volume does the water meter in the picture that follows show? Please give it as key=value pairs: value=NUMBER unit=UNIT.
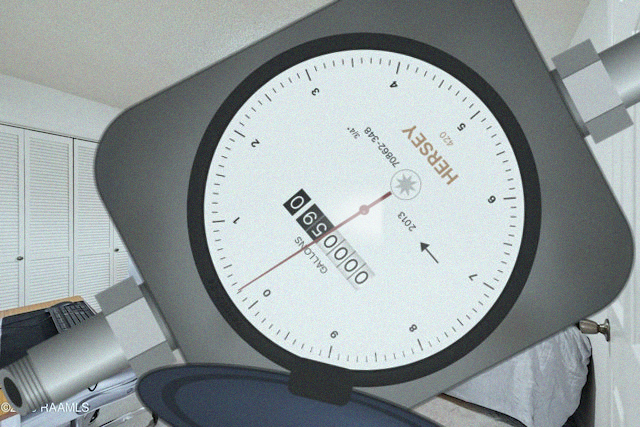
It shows value=590.2 unit=gal
